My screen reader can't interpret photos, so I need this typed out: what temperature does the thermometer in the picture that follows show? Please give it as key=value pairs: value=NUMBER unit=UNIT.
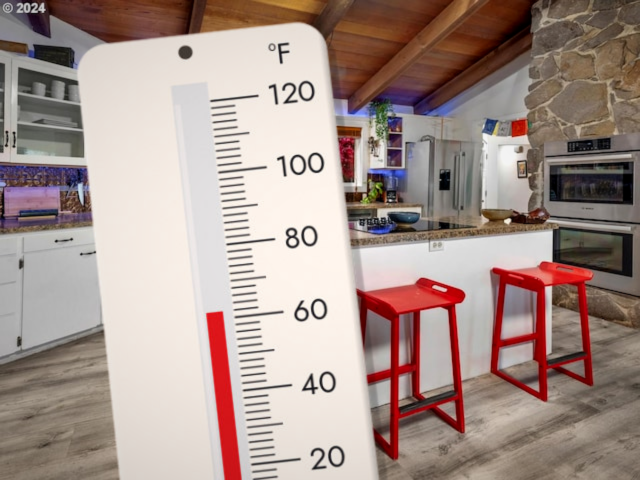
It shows value=62 unit=°F
